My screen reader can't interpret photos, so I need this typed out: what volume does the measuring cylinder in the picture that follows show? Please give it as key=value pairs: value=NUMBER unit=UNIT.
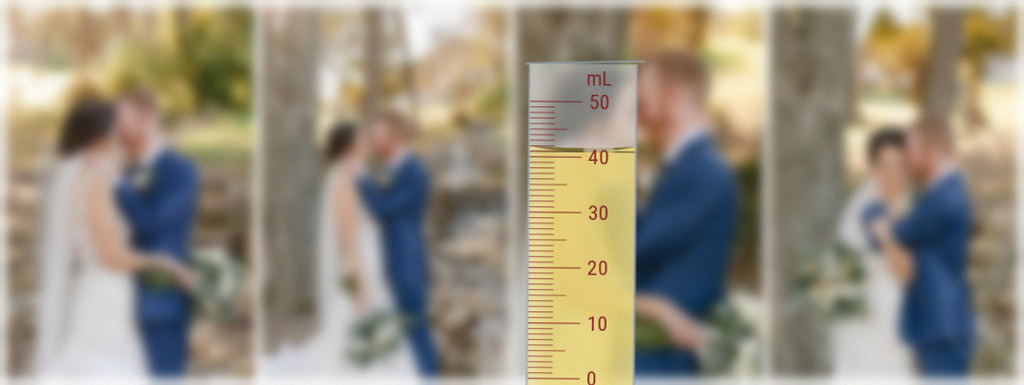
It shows value=41 unit=mL
